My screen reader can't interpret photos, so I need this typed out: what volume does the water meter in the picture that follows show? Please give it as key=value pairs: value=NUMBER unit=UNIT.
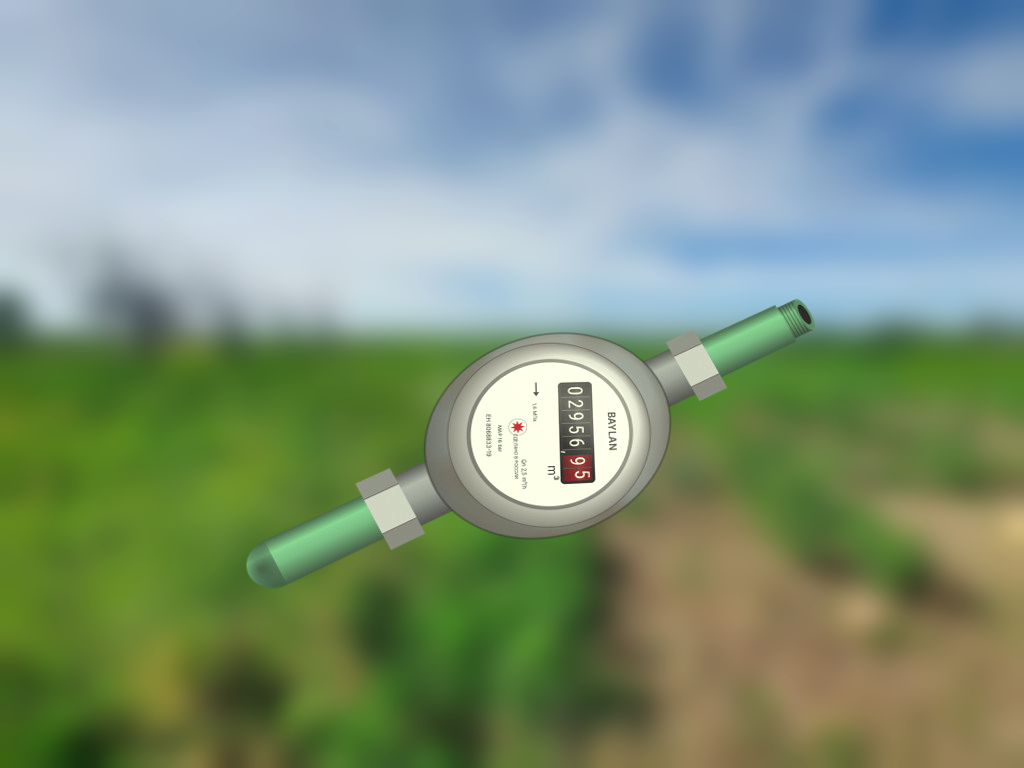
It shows value=2956.95 unit=m³
